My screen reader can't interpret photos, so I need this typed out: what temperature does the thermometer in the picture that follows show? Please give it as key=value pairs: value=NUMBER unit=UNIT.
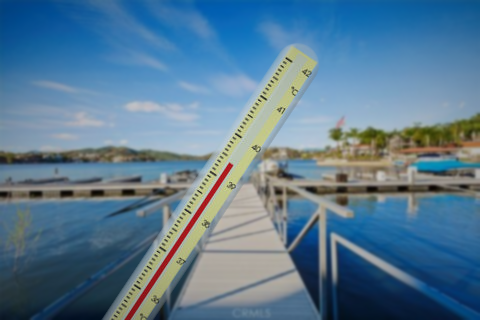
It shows value=39.4 unit=°C
